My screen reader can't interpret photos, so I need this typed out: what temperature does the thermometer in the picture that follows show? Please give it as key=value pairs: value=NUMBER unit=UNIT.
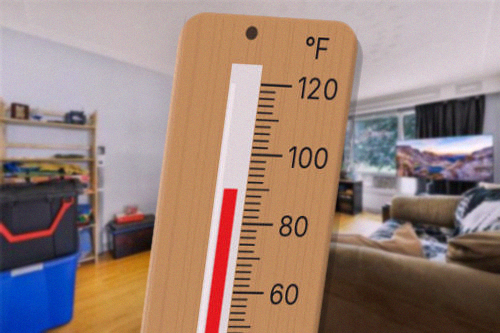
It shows value=90 unit=°F
